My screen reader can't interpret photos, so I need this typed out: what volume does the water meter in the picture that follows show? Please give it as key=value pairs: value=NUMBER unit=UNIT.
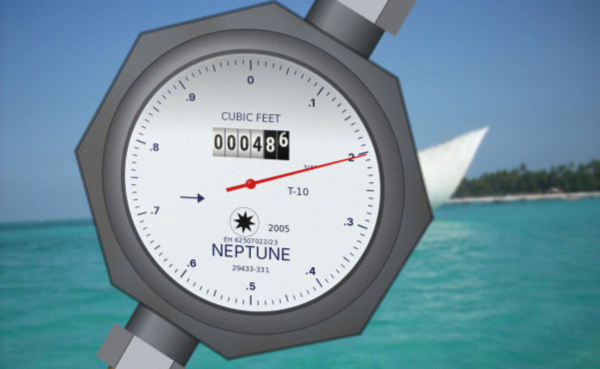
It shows value=486.20 unit=ft³
